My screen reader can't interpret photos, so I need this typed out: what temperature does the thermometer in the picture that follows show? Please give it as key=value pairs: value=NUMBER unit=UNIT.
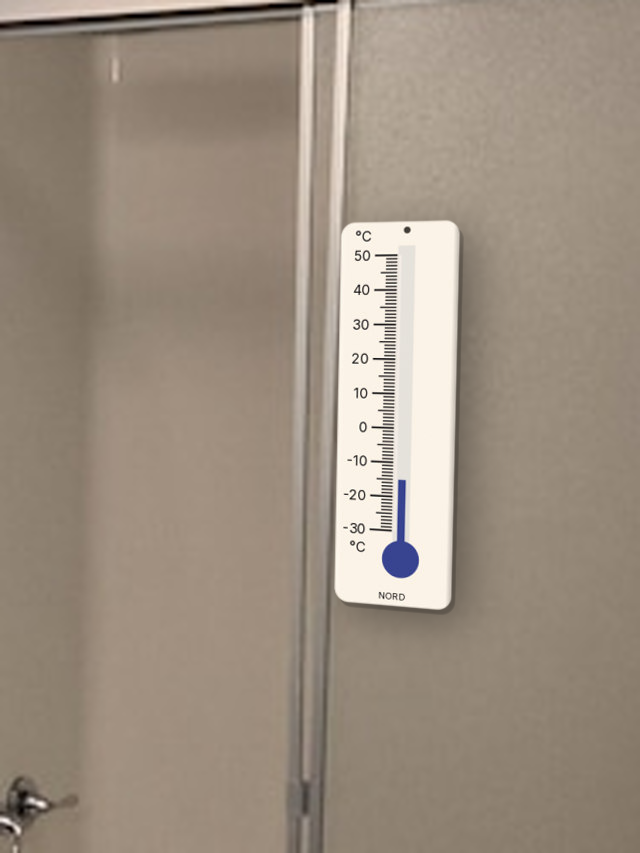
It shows value=-15 unit=°C
